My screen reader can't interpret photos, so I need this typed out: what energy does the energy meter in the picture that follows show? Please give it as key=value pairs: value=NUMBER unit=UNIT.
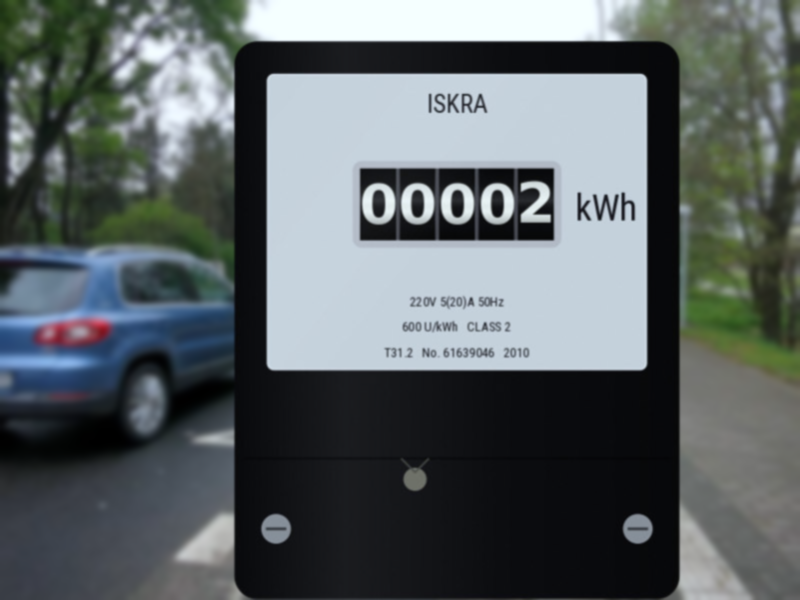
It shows value=2 unit=kWh
